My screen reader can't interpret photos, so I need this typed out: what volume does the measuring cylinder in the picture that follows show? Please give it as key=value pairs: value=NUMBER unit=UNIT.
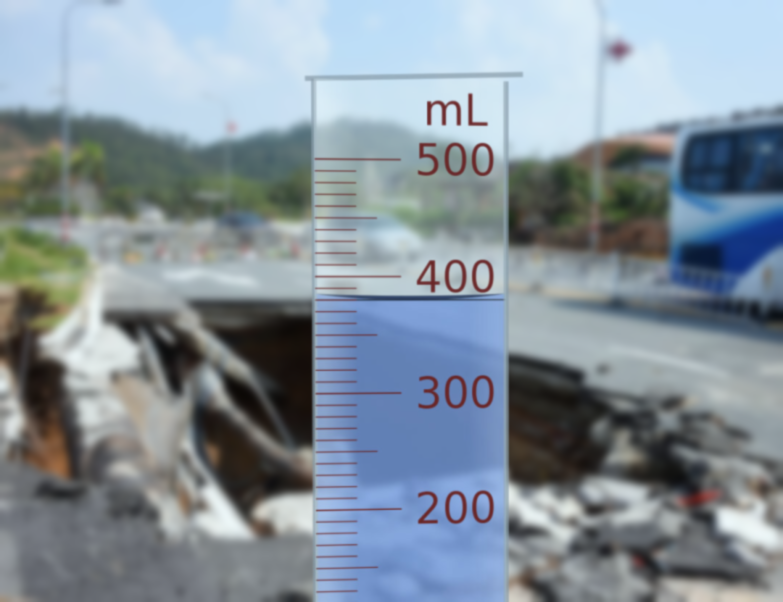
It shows value=380 unit=mL
